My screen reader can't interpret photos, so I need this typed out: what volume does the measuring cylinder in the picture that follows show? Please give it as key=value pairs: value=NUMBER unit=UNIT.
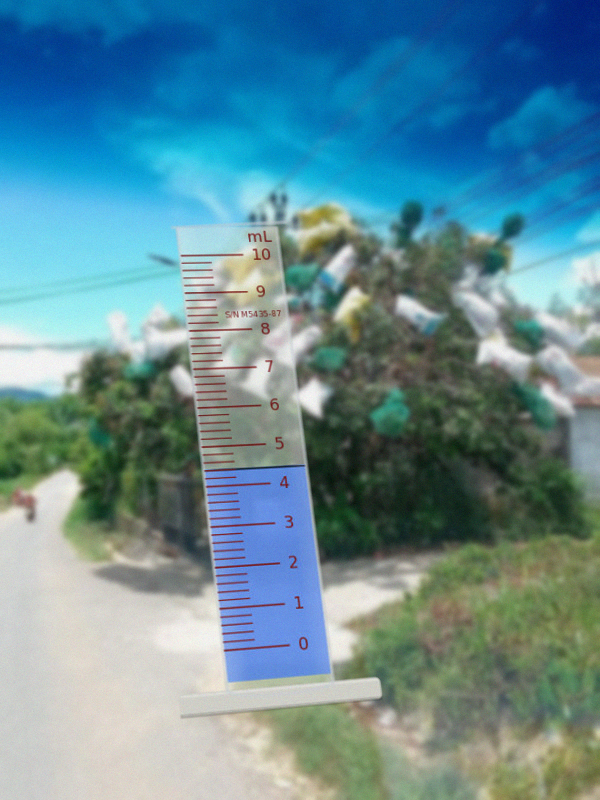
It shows value=4.4 unit=mL
